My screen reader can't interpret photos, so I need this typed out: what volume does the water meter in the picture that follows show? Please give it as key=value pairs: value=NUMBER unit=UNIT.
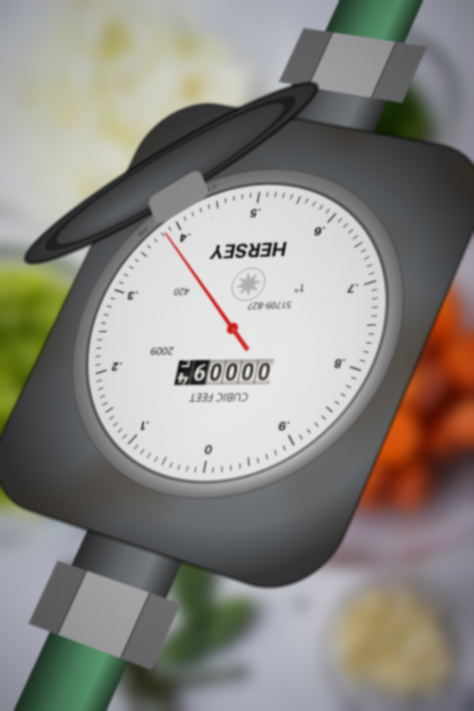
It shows value=94.38 unit=ft³
